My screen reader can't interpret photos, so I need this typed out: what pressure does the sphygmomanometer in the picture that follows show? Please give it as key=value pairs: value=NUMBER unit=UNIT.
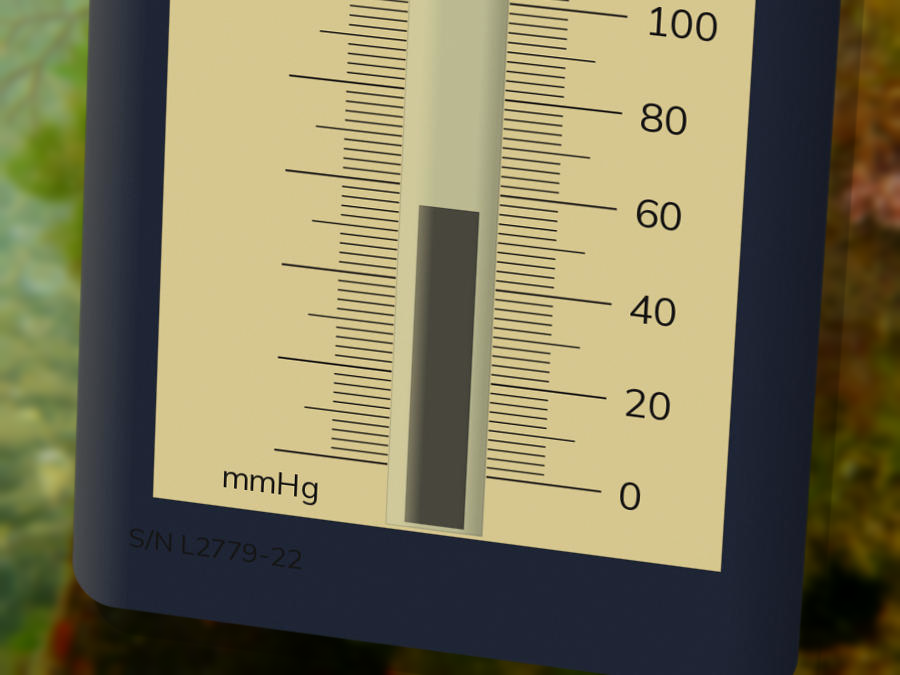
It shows value=56 unit=mmHg
